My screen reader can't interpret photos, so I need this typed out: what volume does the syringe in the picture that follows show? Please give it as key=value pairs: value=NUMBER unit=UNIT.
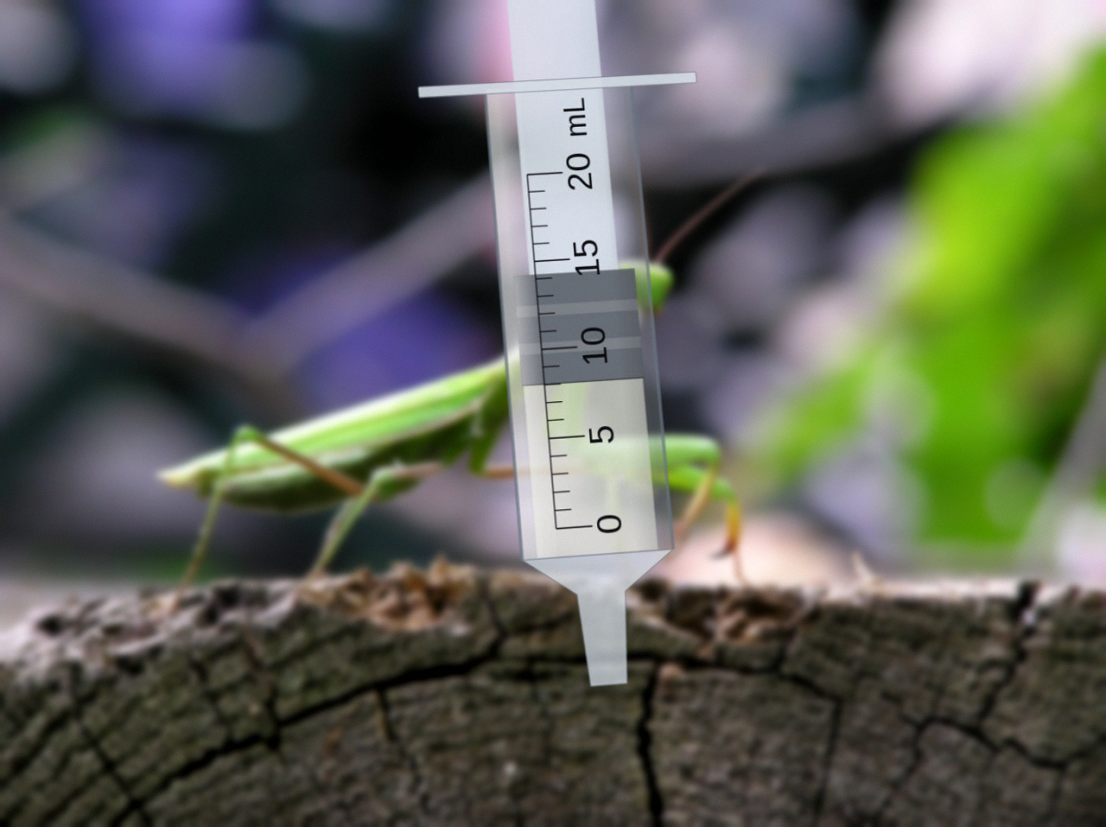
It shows value=8 unit=mL
